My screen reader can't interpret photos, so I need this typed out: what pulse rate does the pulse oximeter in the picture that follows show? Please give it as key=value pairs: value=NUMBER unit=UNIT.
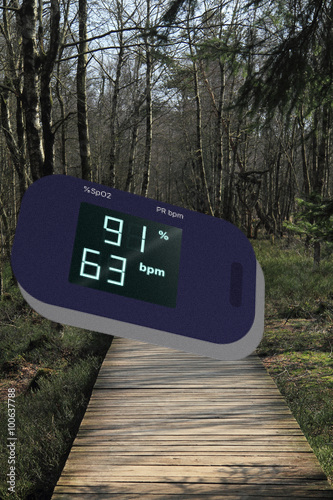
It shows value=63 unit=bpm
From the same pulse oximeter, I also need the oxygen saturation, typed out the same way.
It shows value=91 unit=%
